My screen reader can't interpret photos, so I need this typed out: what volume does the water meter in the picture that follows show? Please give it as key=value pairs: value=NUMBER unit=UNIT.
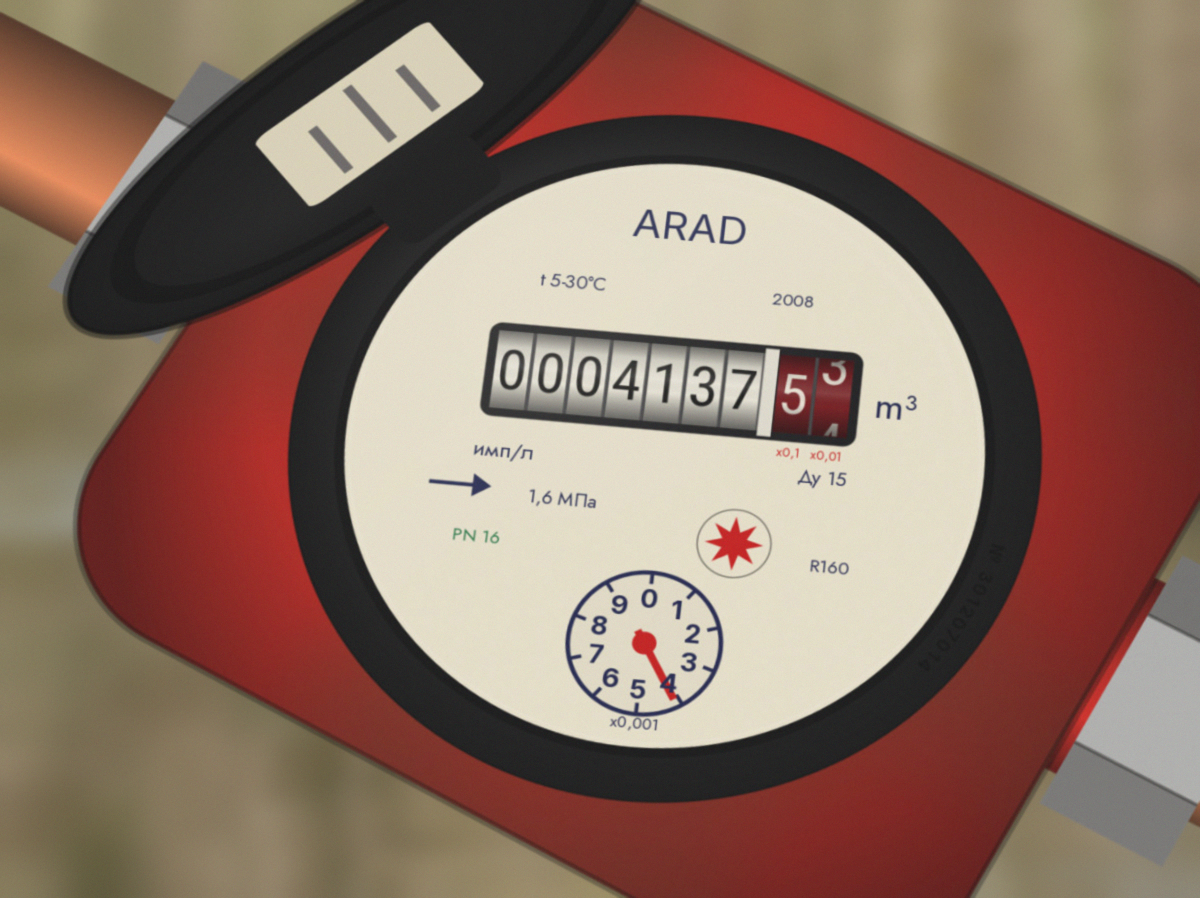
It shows value=4137.534 unit=m³
